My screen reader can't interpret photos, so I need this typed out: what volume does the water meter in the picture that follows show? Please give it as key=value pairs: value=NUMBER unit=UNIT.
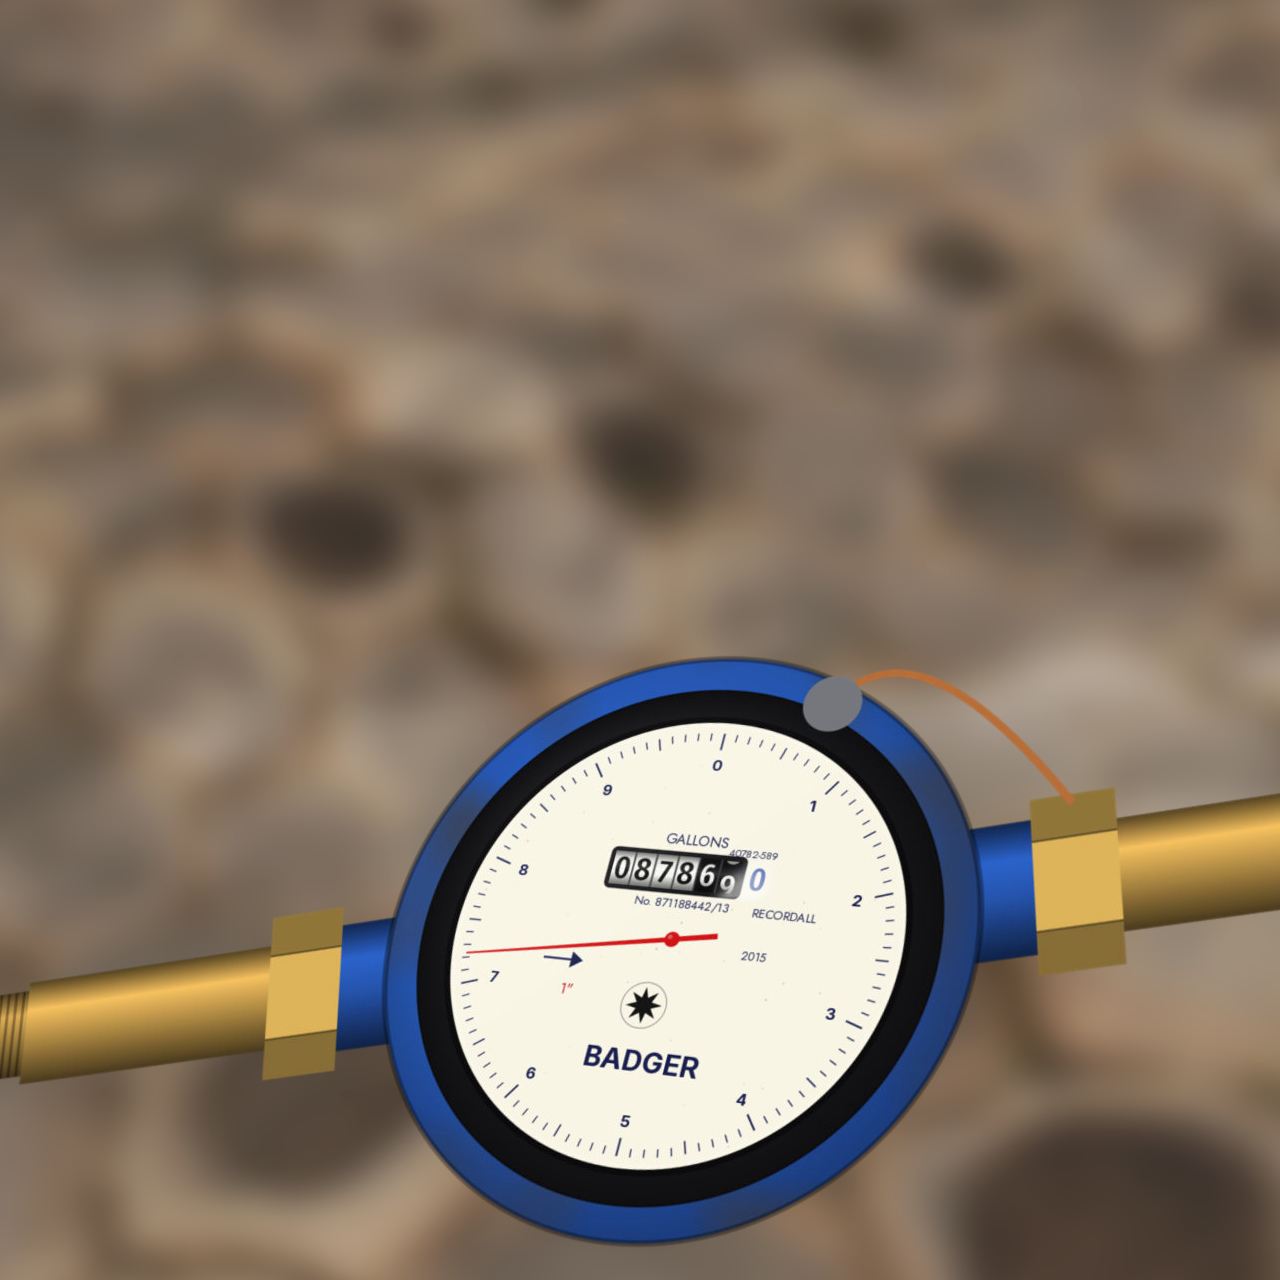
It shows value=878687.2 unit=gal
